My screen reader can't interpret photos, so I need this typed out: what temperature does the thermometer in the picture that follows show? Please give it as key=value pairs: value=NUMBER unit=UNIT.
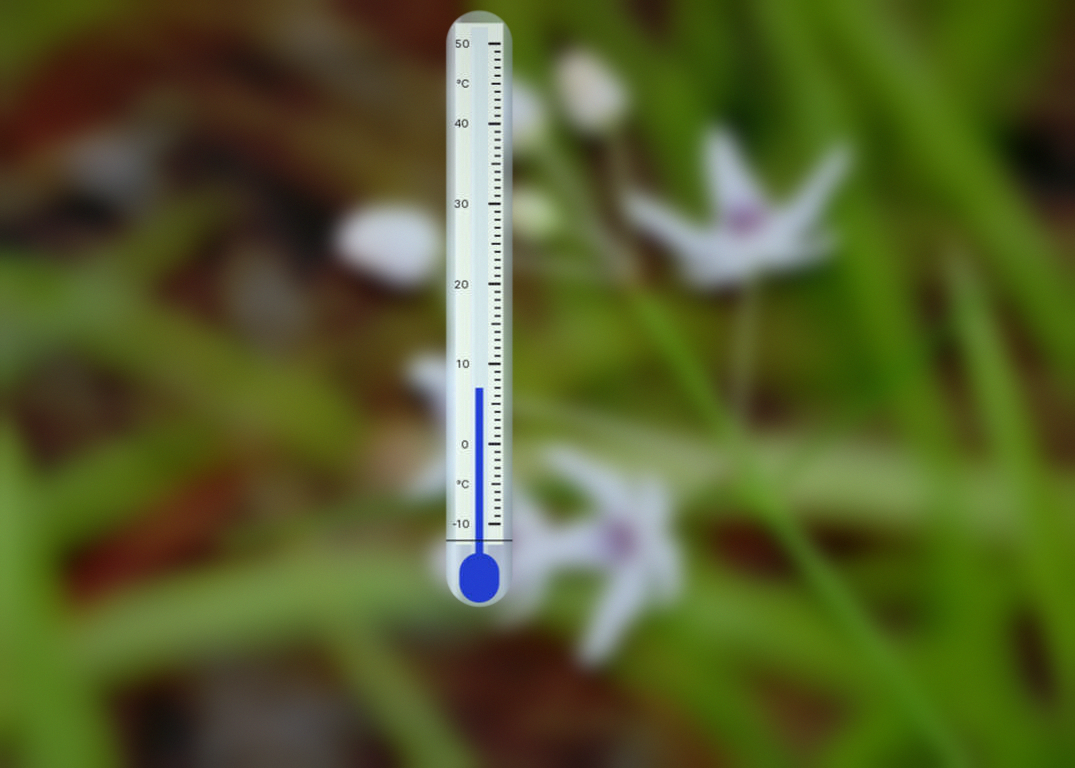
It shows value=7 unit=°C
